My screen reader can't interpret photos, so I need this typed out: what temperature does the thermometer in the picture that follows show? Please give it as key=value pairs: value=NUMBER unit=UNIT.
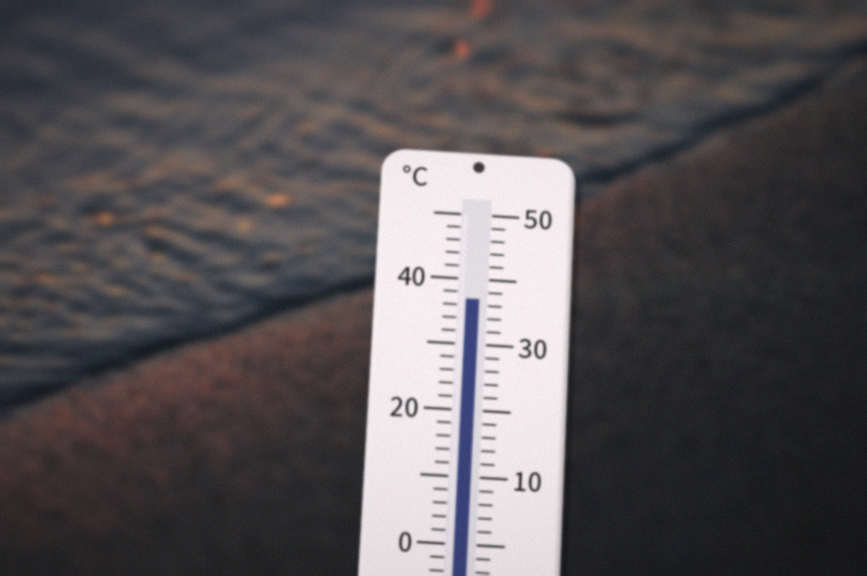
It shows value=37 unit=°C
